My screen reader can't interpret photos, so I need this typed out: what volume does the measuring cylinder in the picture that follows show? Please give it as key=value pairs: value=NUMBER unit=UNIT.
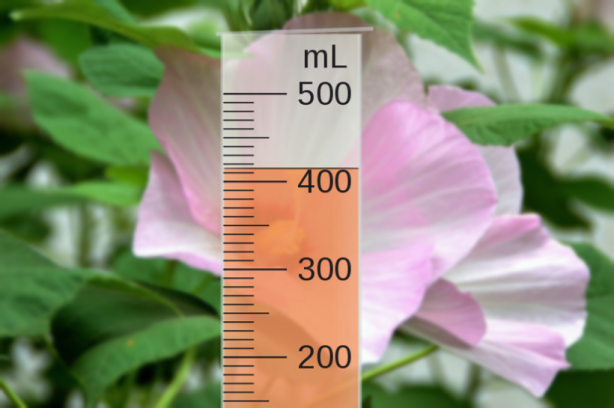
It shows value=415 unit=mL
